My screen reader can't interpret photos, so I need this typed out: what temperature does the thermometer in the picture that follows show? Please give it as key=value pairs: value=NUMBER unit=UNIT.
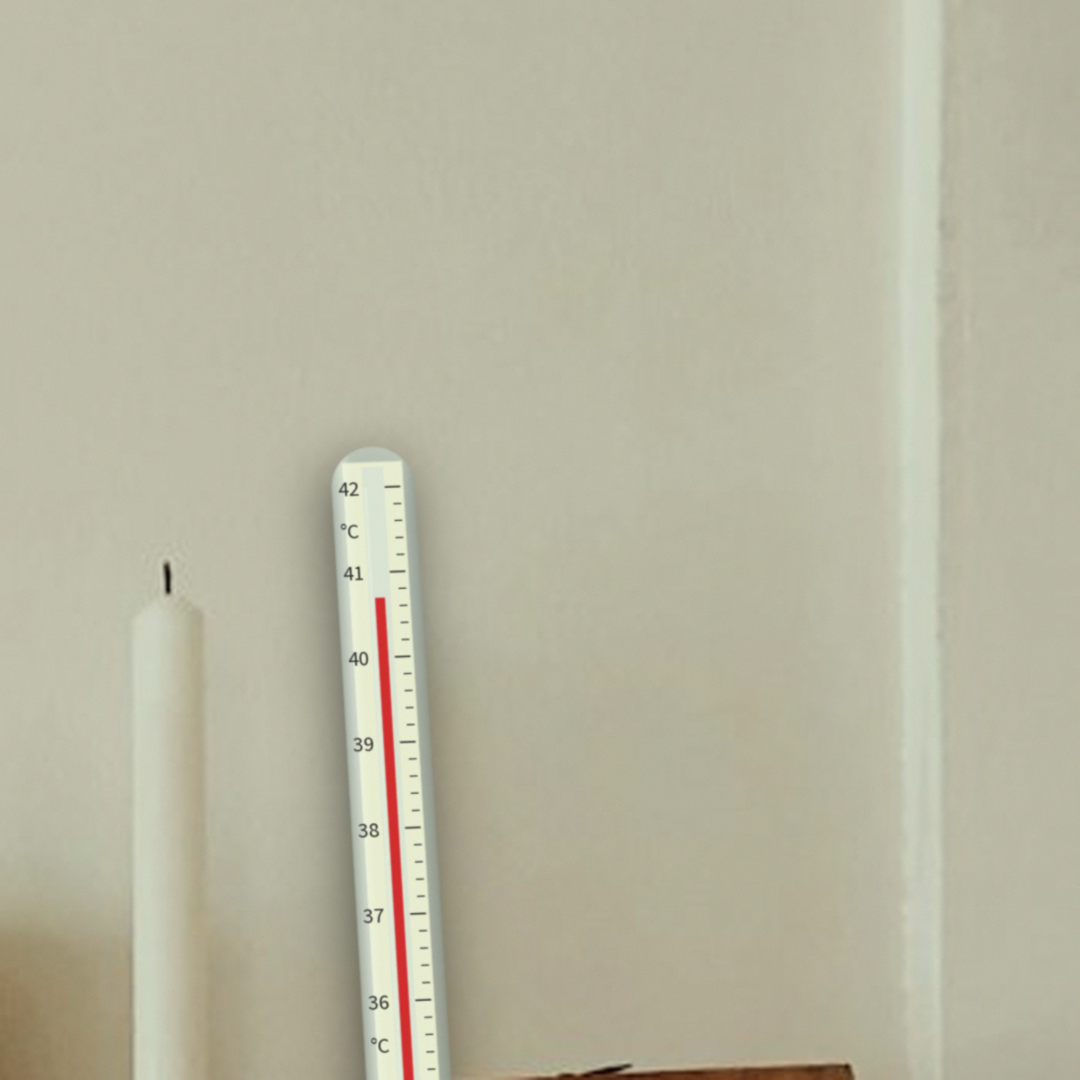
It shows value=40.7 unit=°C
